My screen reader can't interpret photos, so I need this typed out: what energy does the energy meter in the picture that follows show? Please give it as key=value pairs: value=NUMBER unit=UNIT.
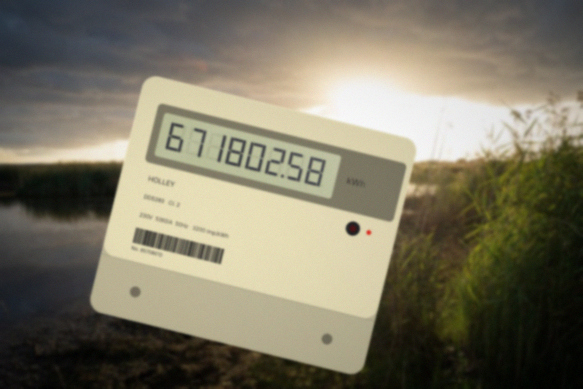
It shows value=671802.58 unit=kWh
